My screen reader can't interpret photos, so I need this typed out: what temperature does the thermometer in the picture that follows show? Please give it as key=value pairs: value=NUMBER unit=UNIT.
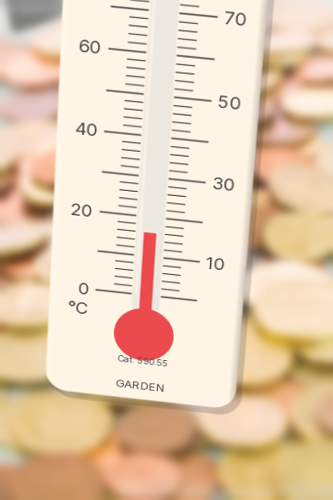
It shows value=16 unit=°C
